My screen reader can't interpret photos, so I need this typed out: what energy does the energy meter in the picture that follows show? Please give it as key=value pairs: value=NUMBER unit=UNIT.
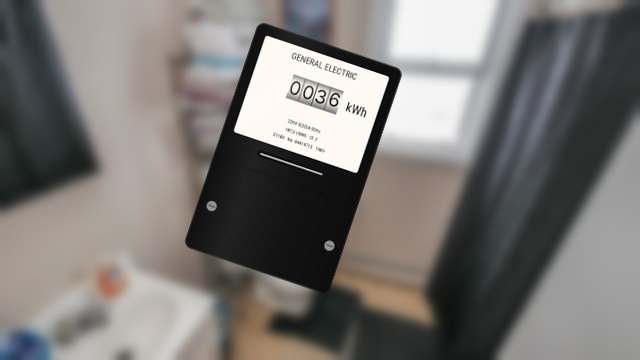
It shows value=36 unit=kWh
